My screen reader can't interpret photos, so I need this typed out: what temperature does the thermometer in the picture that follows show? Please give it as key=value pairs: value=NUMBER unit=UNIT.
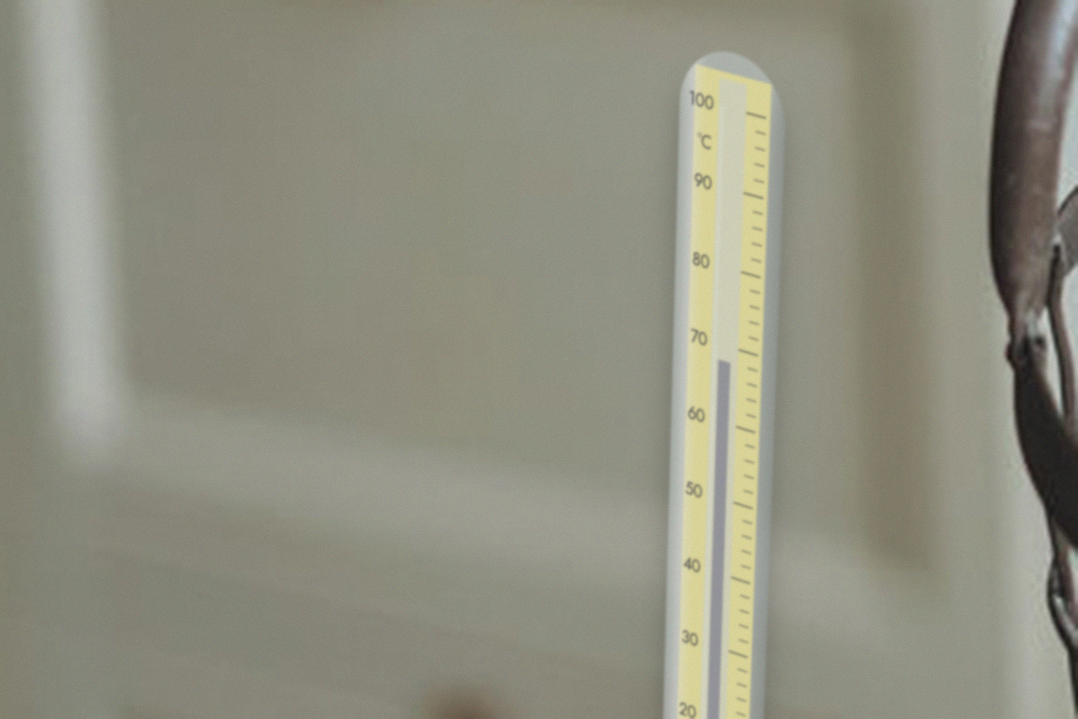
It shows value=68 unit=°C
